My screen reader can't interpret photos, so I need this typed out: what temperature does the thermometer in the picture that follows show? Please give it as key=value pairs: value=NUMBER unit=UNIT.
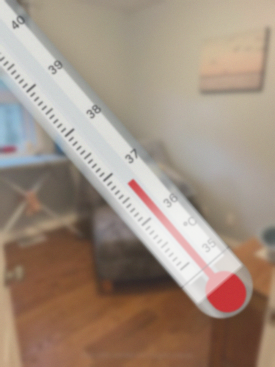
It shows value=36.7 unit=°C
